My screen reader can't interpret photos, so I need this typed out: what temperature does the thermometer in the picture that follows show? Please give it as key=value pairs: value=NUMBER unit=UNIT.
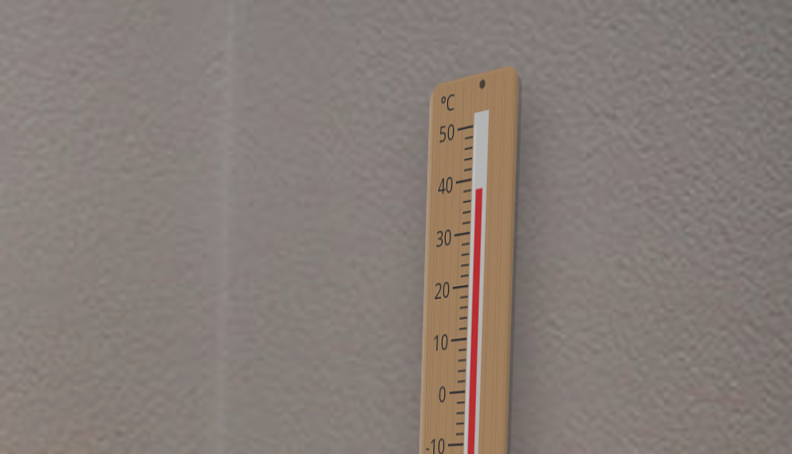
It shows value=38 unit=°C
